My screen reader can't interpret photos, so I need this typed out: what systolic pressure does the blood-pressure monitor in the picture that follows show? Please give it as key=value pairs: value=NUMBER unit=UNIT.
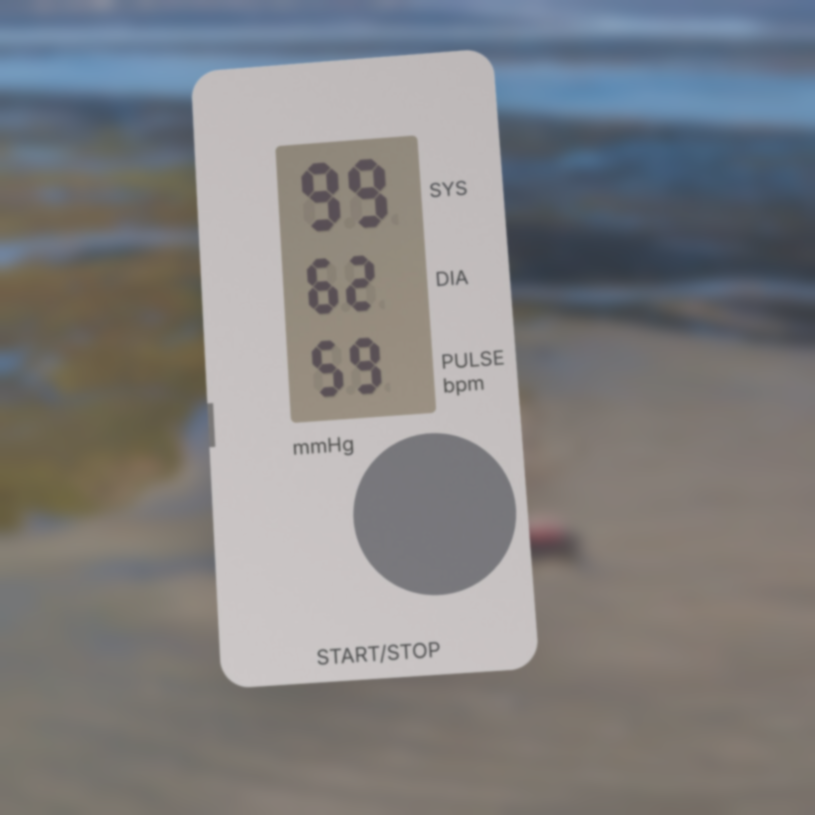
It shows value=99 unit=mmHg
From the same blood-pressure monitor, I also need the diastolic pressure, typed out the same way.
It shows value=62 unit=mmHg
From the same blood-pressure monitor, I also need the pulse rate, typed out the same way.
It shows value=59 unit=bpm
